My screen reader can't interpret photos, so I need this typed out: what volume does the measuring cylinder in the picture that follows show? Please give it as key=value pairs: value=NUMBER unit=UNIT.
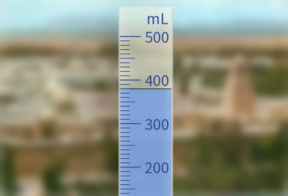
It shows value=380 unit=mL
